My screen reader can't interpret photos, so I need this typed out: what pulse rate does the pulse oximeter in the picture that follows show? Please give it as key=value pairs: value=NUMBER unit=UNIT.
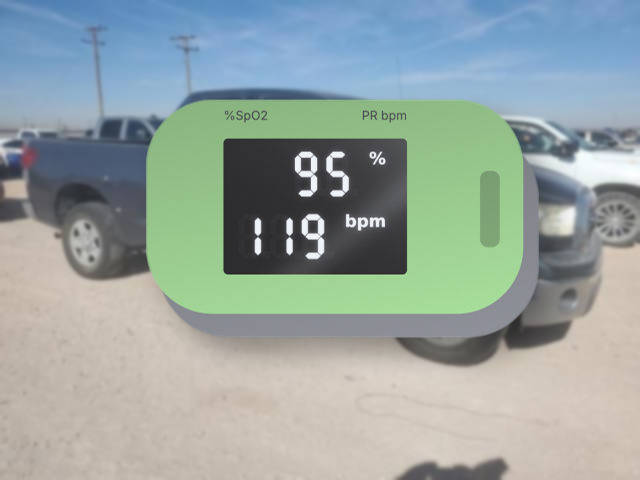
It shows value=119 unit=bpm
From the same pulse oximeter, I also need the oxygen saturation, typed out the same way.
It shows value=95 unit=%
